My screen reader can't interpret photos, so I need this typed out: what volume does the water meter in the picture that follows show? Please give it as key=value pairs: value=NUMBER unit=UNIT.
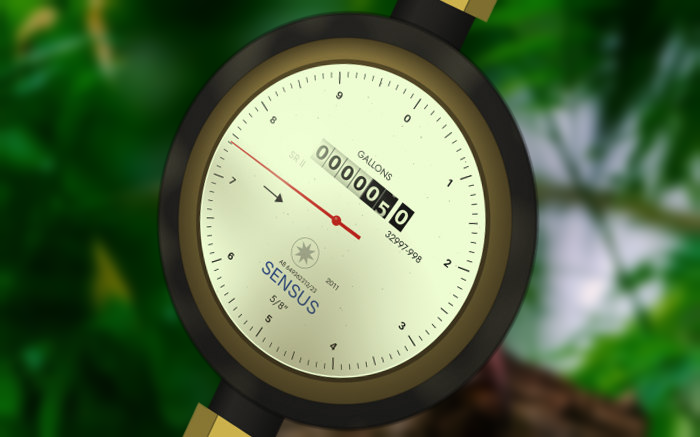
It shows value=47.4 unit=gal
